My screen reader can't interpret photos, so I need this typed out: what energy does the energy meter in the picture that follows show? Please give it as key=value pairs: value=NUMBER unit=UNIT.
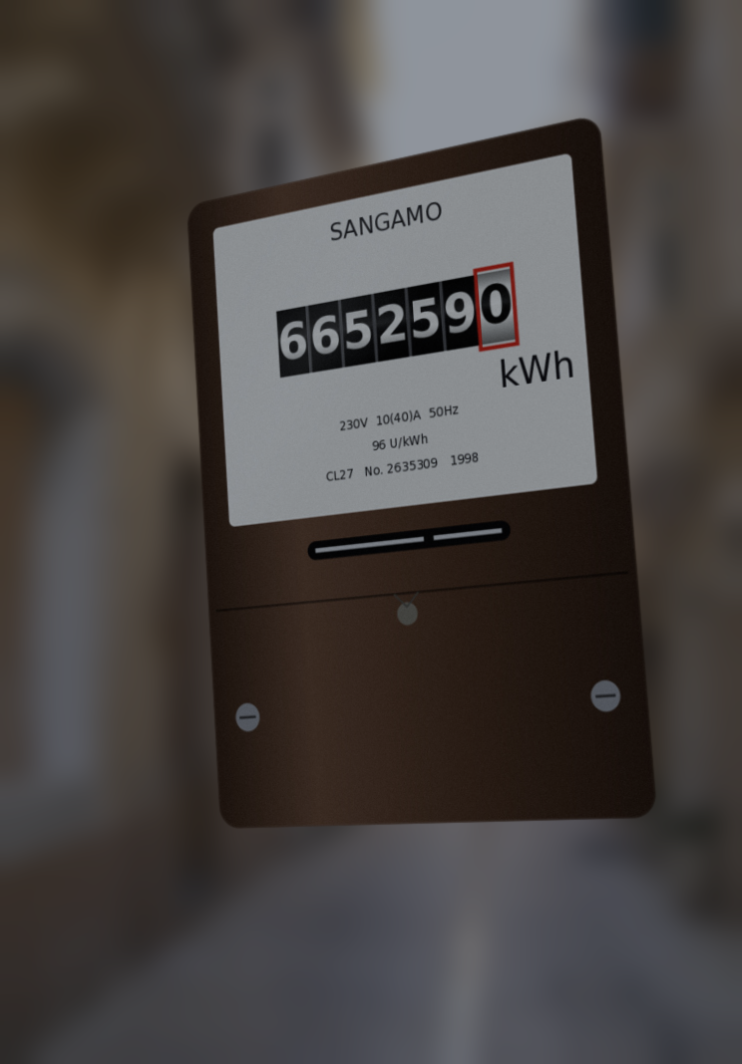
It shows value=665259.0 unit=kWh
